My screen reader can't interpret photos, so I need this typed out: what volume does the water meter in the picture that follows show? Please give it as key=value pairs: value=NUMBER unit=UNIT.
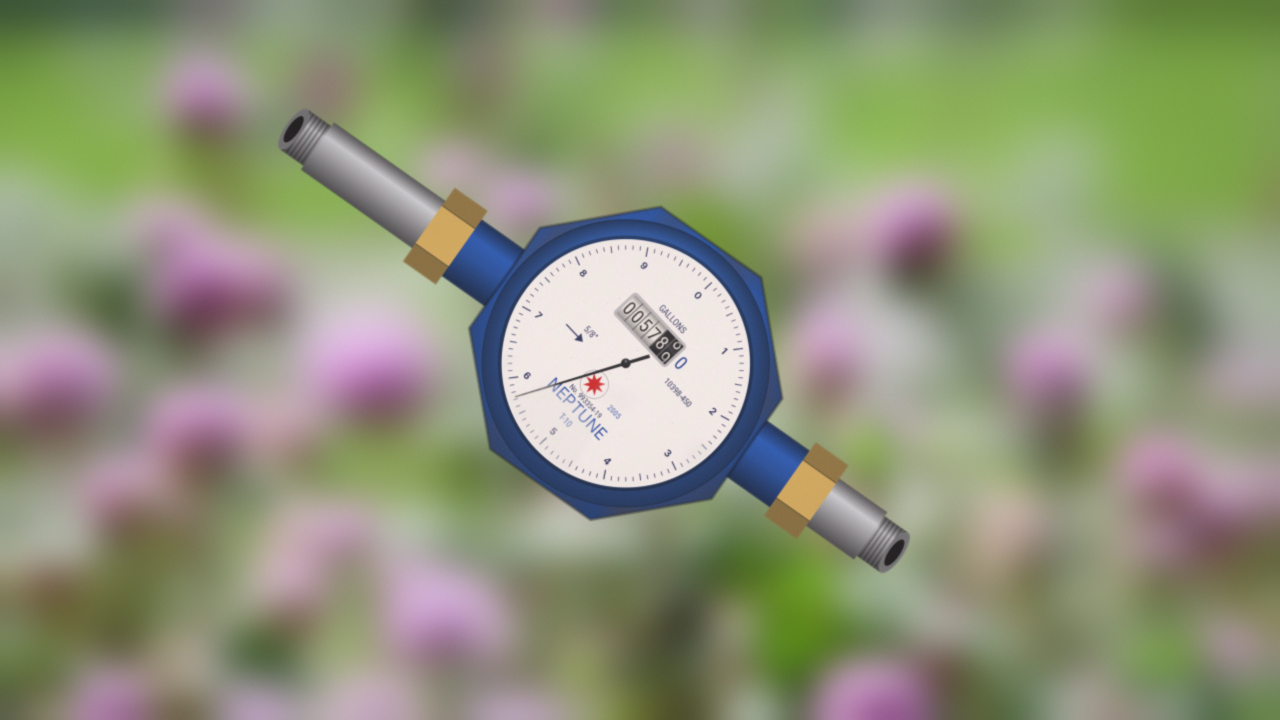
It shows value=57885.7 unit=gal
